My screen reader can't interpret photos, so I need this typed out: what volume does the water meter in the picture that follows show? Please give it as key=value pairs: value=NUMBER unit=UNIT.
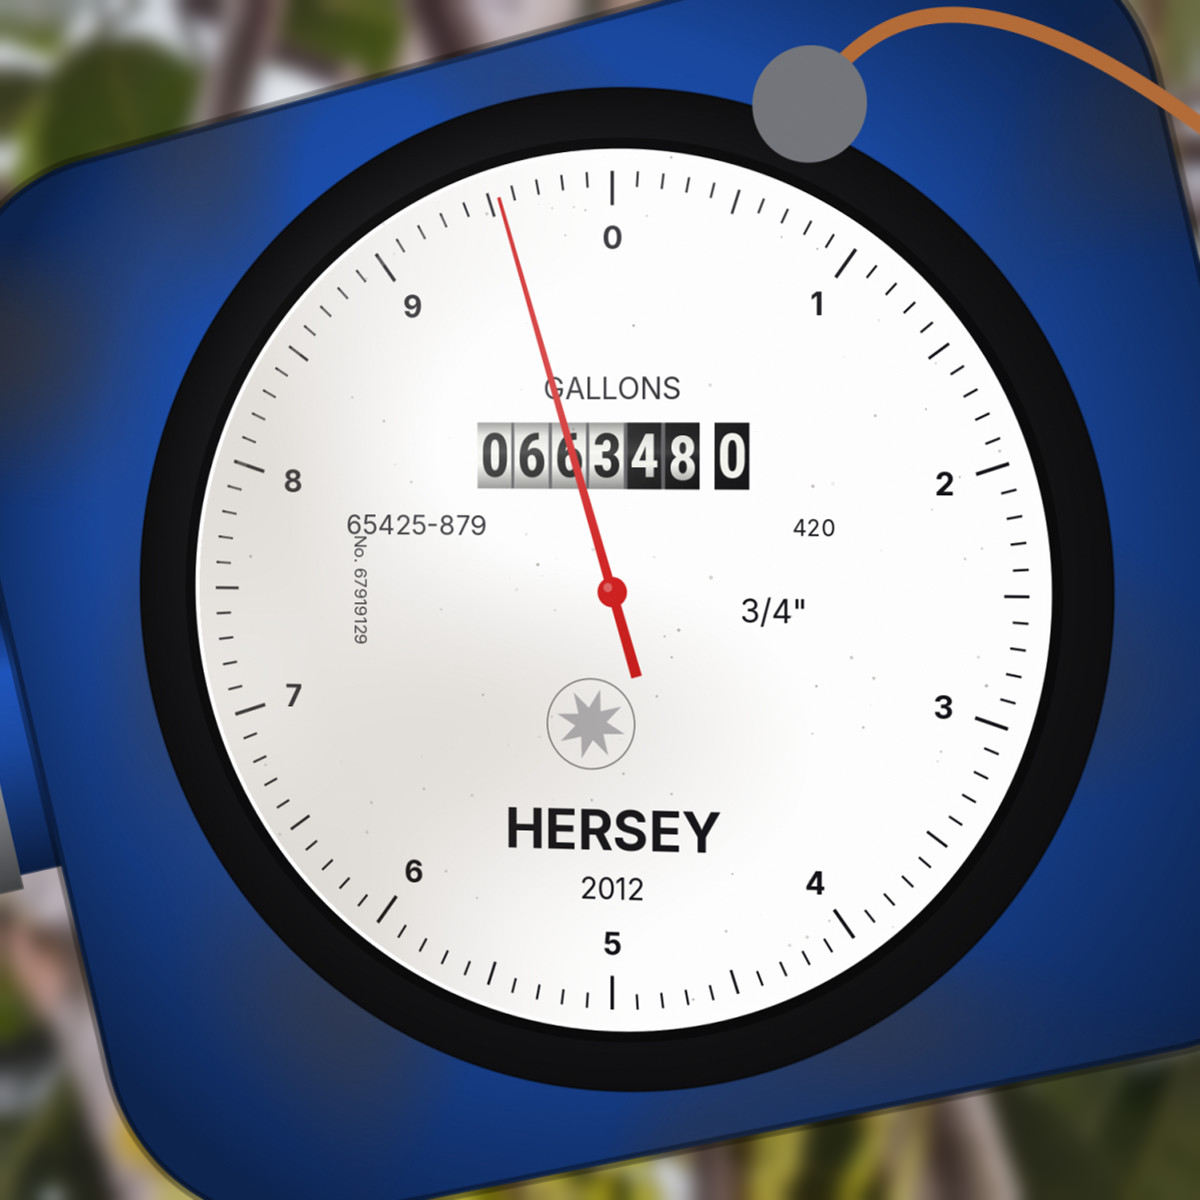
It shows value=663479.5 unit=gal
